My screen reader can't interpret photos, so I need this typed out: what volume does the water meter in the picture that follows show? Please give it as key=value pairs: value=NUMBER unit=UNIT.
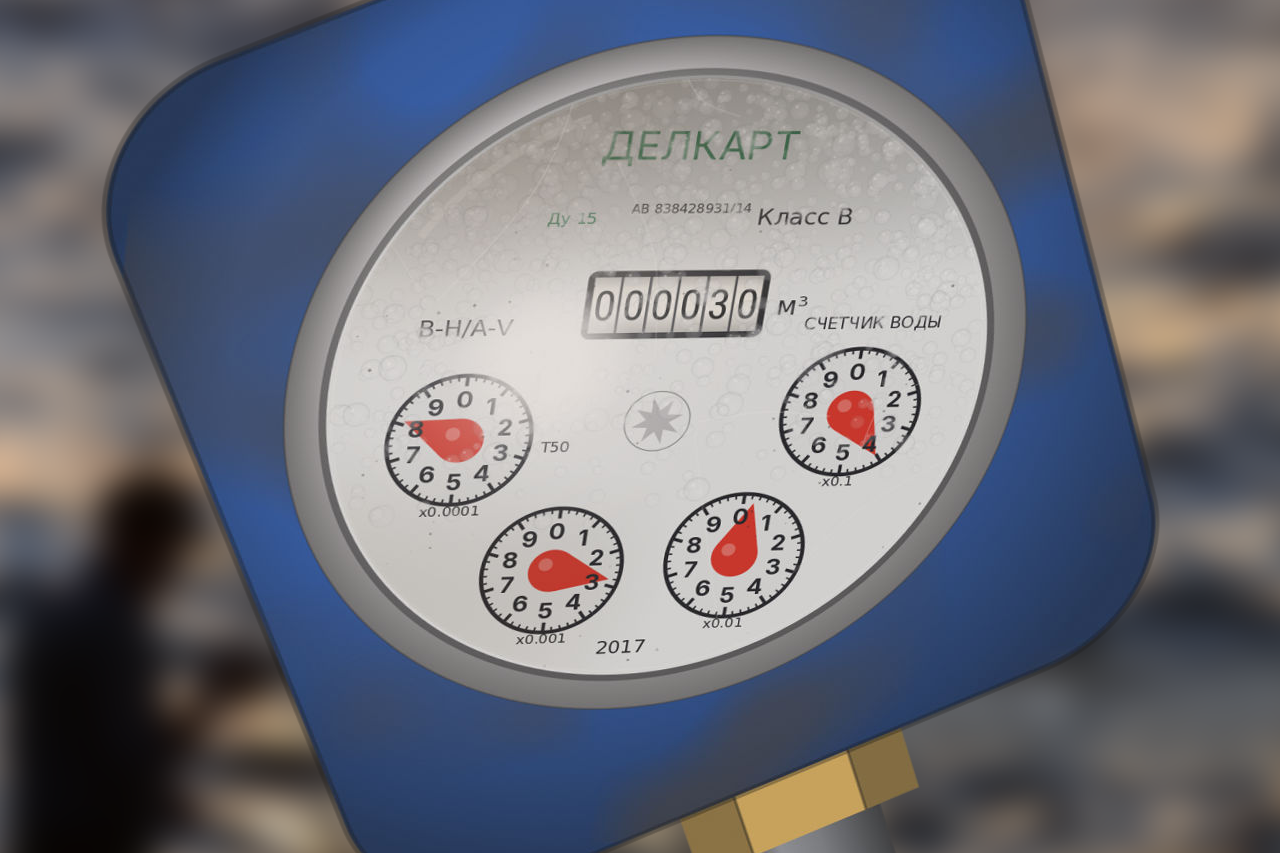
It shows value=30.4028 unit=m³
